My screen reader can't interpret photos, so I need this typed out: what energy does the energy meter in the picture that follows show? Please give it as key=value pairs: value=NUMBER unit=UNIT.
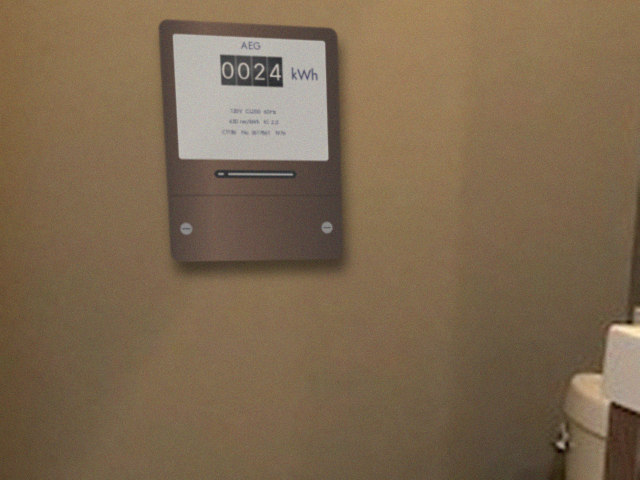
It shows value=24 unit=kWh
